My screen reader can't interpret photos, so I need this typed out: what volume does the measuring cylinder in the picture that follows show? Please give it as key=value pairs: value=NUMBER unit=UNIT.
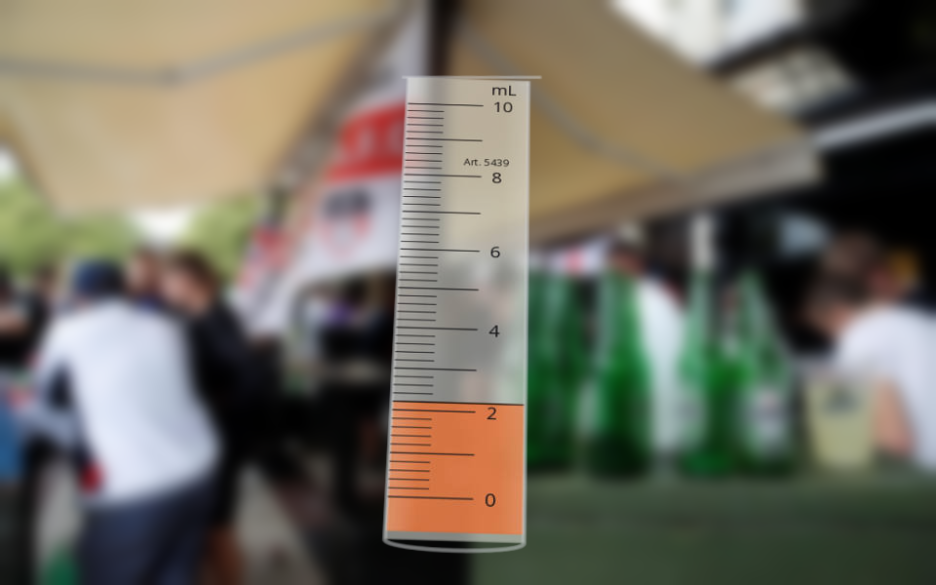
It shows value=2.2 unit=mL
